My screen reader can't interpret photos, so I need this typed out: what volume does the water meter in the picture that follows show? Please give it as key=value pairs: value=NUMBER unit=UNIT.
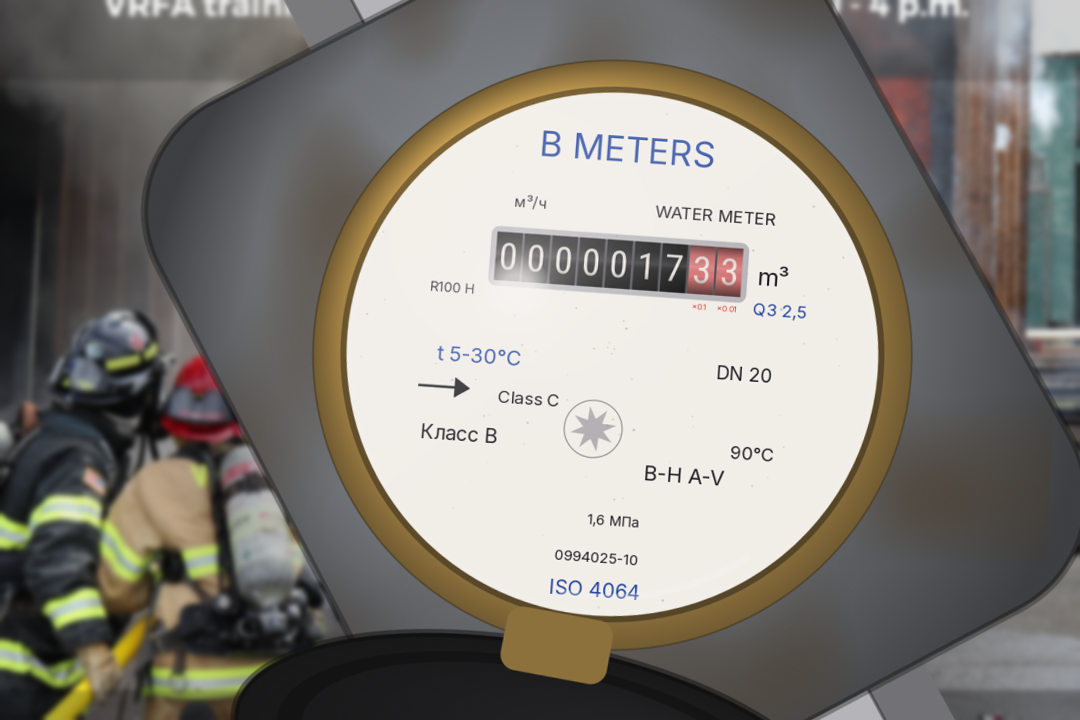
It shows value=17.33 unit=m³
